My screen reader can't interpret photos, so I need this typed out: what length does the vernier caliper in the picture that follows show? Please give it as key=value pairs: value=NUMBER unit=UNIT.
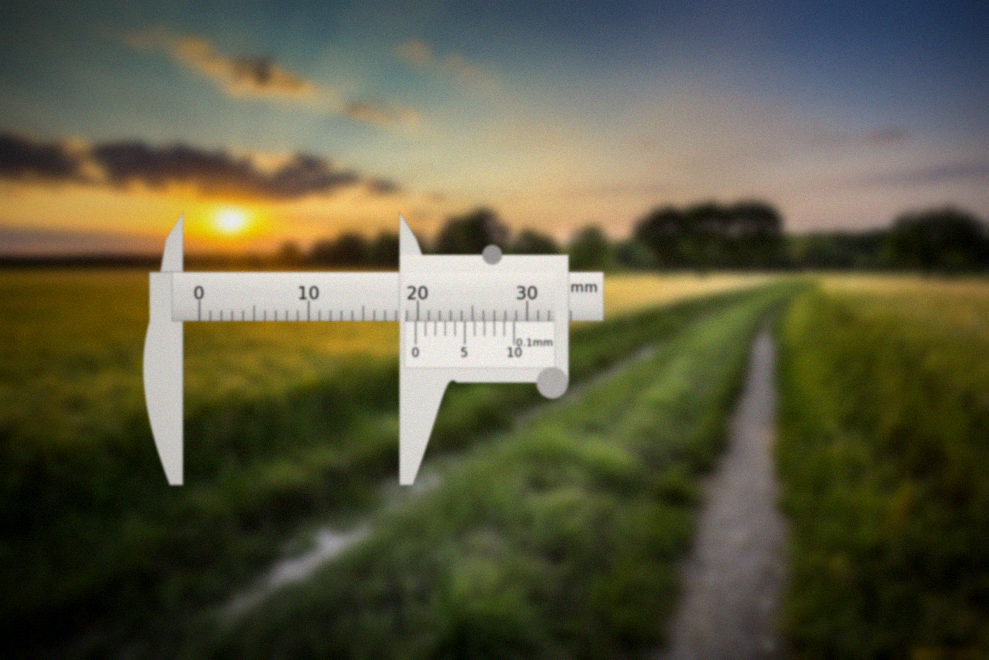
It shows value=19.8 unit=mm
